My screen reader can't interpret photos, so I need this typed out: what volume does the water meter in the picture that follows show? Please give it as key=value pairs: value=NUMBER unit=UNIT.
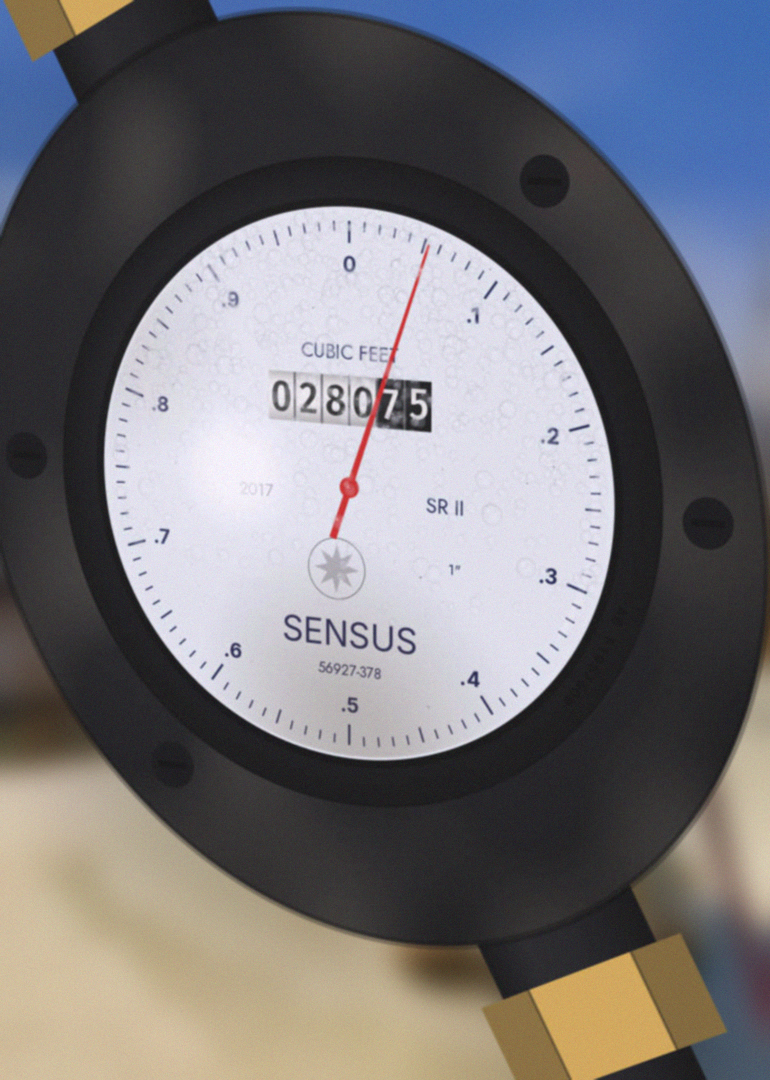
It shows value=28075.05 unit=ft³
